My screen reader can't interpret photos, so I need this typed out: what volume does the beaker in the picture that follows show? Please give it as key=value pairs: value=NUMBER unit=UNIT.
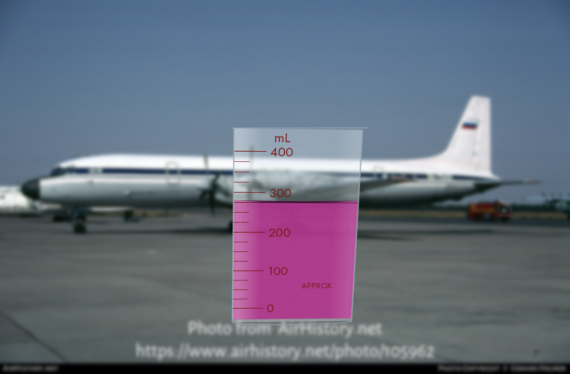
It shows value=275 unit=mL
